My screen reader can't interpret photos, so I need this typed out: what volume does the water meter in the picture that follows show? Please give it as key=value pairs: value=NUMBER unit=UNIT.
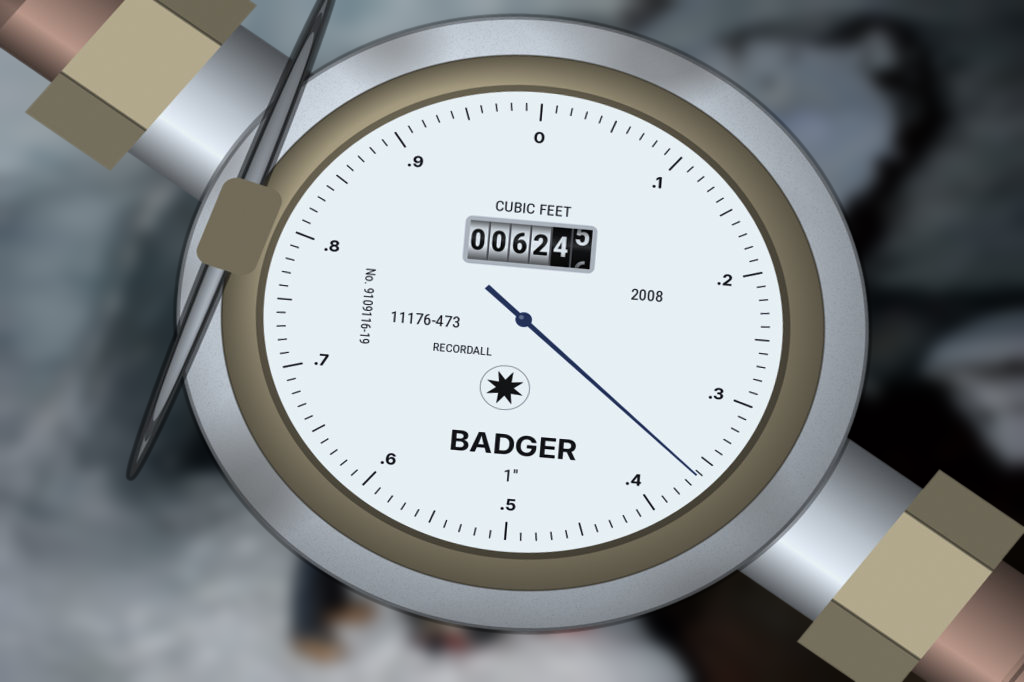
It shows value=6245.36 unit=ft³
